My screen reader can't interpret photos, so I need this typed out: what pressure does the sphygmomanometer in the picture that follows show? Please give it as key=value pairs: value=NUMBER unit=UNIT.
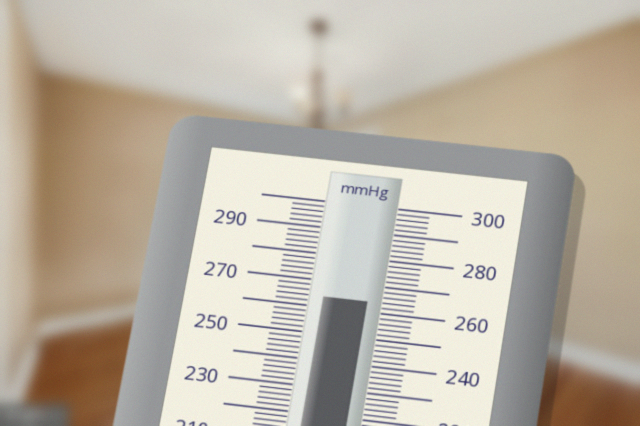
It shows value=264 unit=mmHg
